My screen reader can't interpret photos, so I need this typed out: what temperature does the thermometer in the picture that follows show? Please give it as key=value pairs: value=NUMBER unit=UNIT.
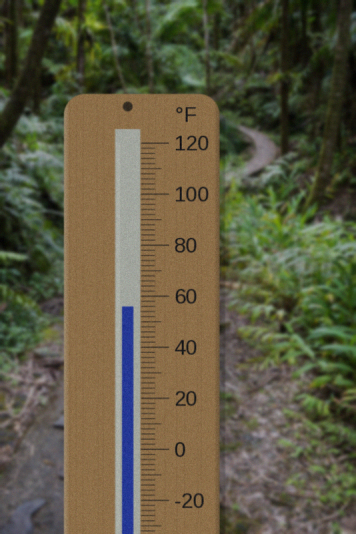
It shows value=56 unit=°F
